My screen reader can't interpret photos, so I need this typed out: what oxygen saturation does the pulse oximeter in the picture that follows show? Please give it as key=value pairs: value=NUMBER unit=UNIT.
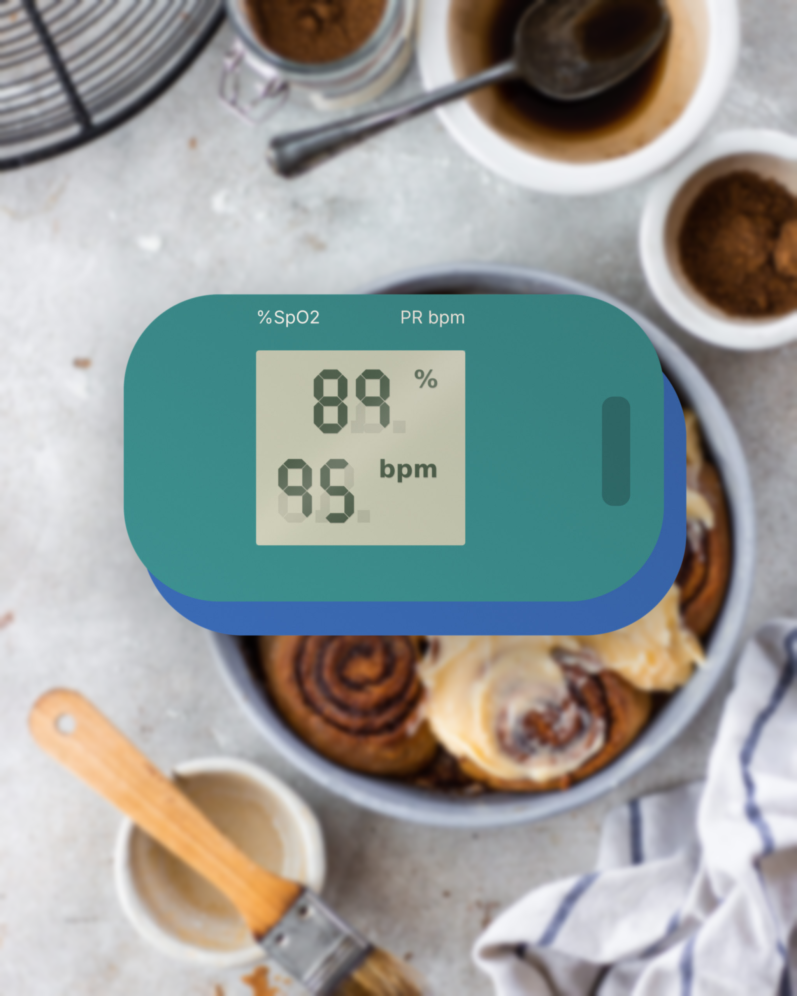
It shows value=89 unit=%
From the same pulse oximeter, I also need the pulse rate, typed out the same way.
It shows value=95 unit=bpm
